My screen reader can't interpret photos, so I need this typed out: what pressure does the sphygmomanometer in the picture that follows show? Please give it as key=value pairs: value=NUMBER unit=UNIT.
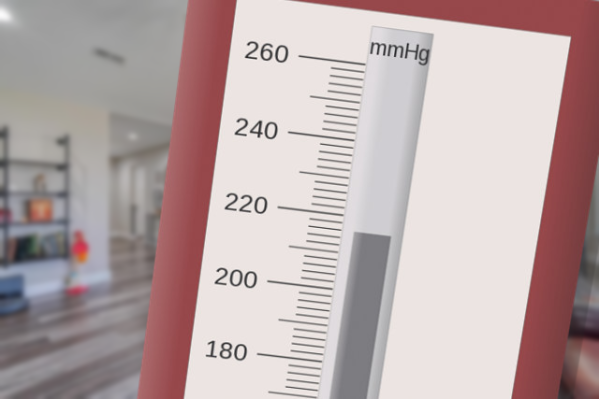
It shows value=216 unit=mmHg
